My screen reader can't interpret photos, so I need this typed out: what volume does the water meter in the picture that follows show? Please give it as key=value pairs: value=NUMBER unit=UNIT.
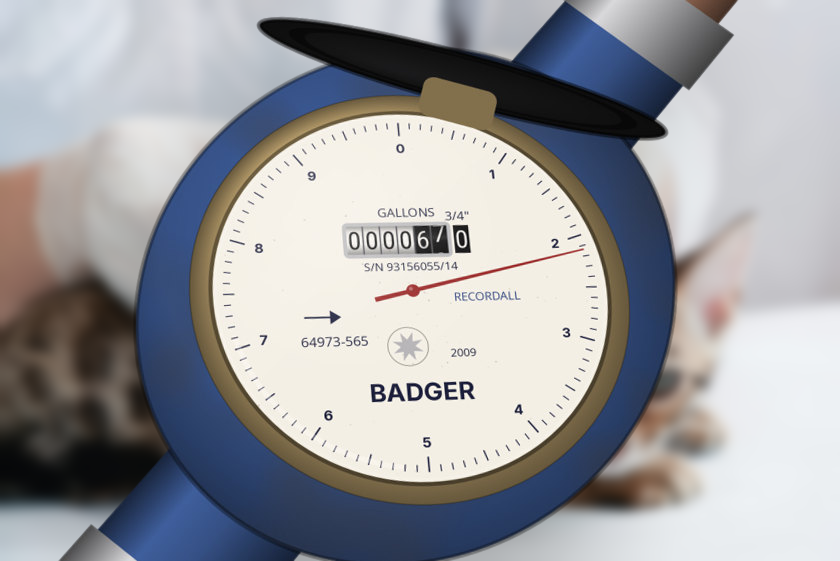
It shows value=672.1 unit=gal
